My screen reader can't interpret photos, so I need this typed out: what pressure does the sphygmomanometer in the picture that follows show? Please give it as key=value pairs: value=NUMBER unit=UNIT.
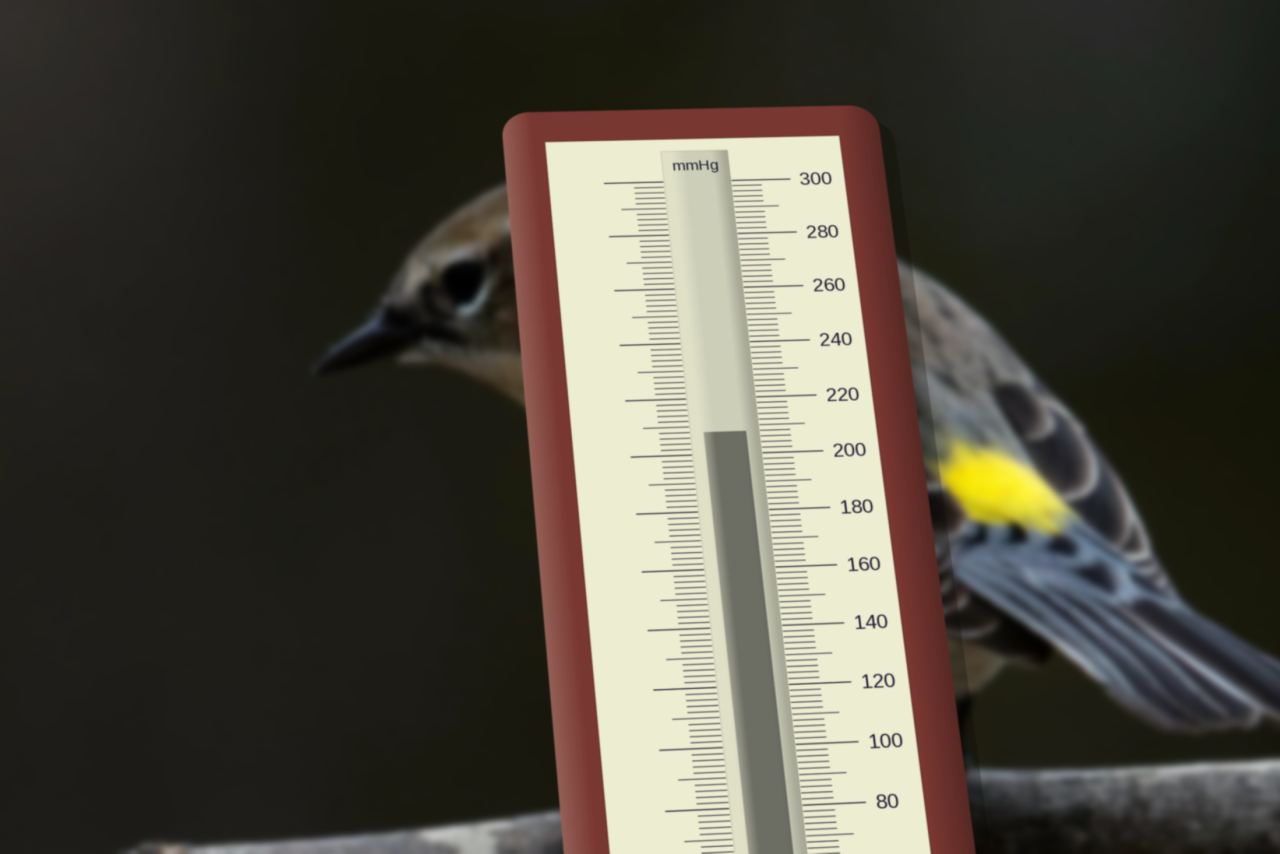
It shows value=208 unit=mmHg
